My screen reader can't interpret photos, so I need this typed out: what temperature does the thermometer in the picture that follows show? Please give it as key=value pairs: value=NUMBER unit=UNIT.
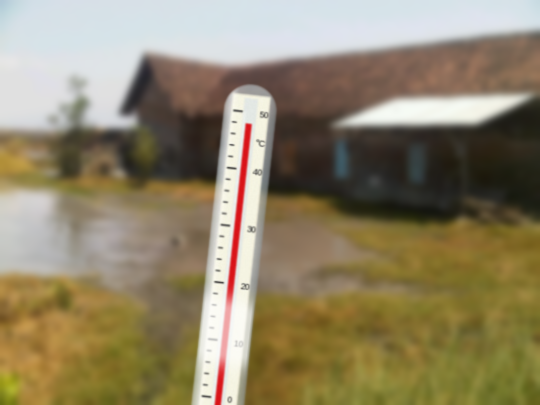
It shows value=48 unit=°C
